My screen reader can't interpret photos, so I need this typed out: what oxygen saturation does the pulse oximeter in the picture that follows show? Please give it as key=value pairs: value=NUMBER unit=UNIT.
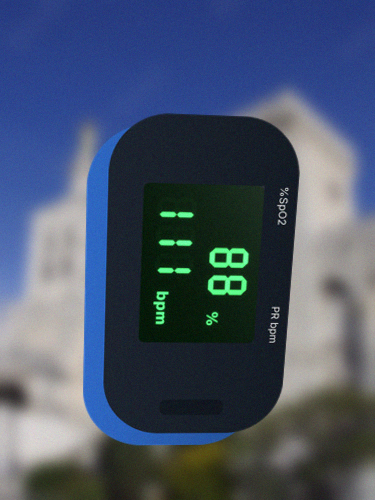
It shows value=88 unit=%
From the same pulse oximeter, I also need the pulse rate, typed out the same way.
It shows value=111 unit=bpm
